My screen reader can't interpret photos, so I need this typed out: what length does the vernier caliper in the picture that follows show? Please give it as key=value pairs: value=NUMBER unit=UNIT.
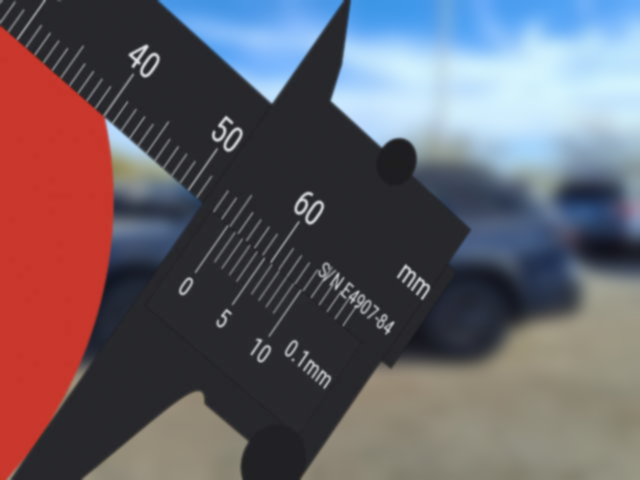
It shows value=54.8 unit=mm
